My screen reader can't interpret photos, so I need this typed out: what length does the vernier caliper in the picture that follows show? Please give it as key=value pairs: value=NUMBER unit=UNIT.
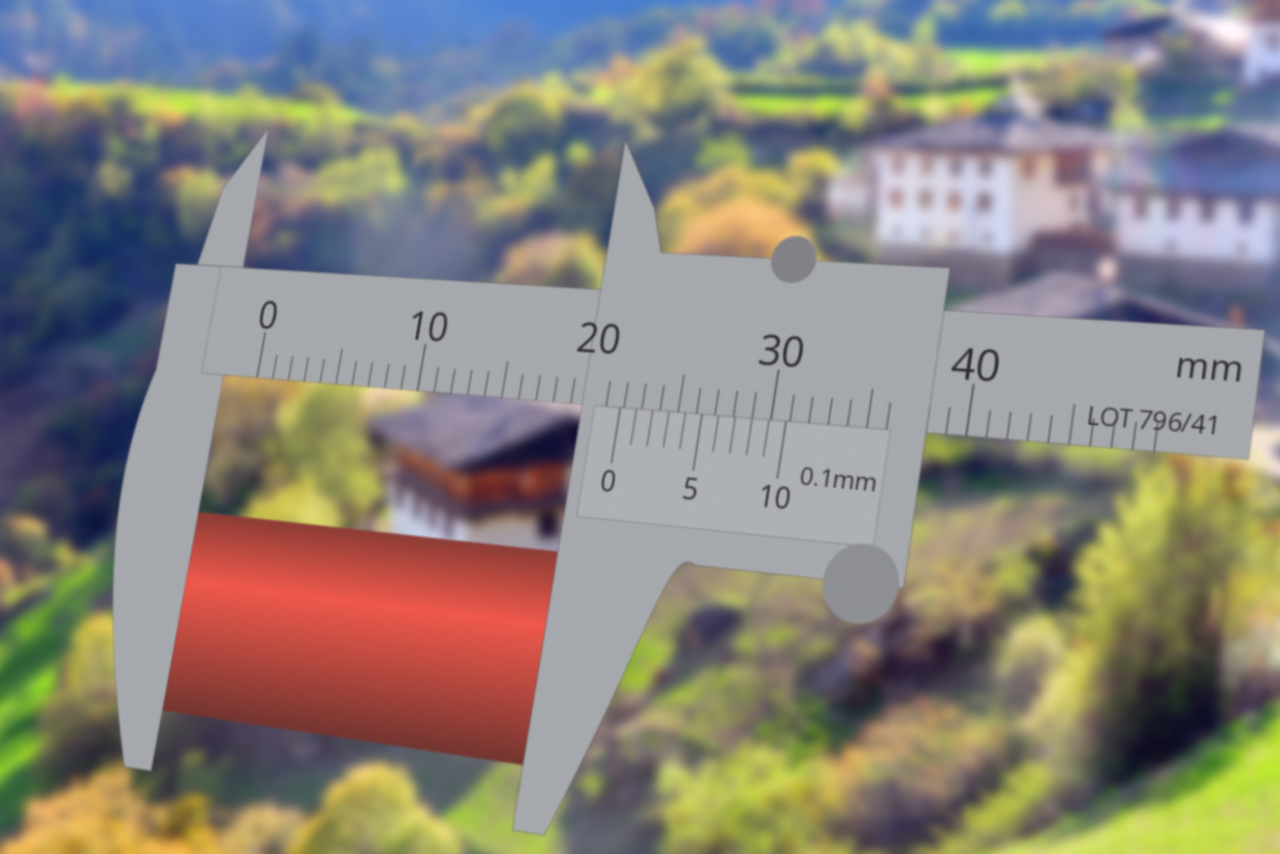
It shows value=21.8 unit=mm
